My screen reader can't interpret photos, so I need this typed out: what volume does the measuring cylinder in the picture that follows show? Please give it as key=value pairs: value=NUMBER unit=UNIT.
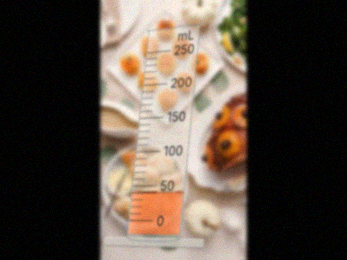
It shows value=40 unit=mL
